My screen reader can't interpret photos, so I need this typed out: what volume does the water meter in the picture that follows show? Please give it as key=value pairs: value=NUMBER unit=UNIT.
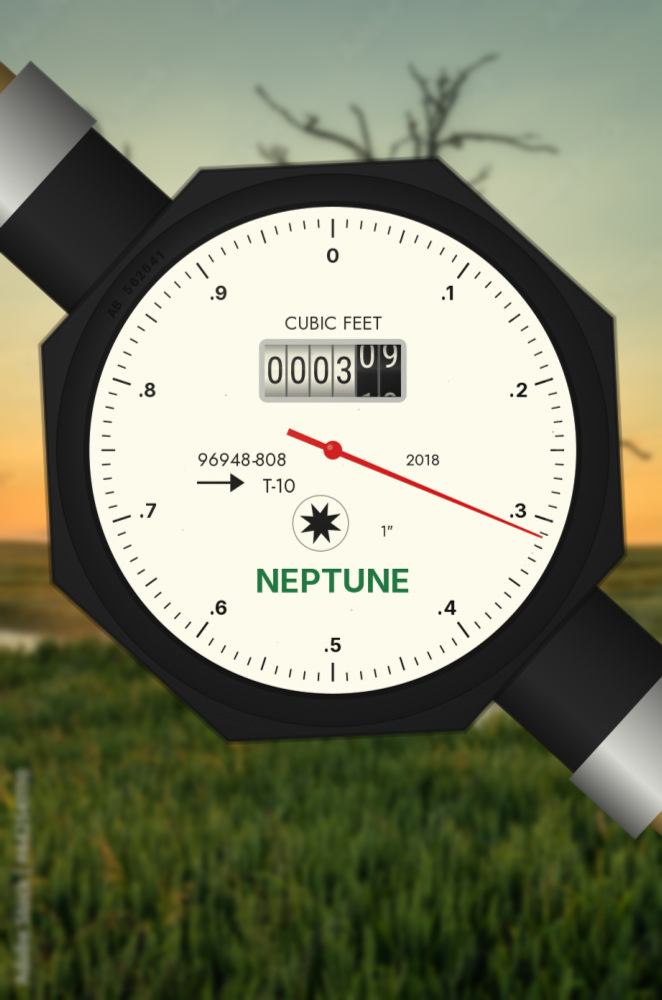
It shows value=309.31 unit=ft³
